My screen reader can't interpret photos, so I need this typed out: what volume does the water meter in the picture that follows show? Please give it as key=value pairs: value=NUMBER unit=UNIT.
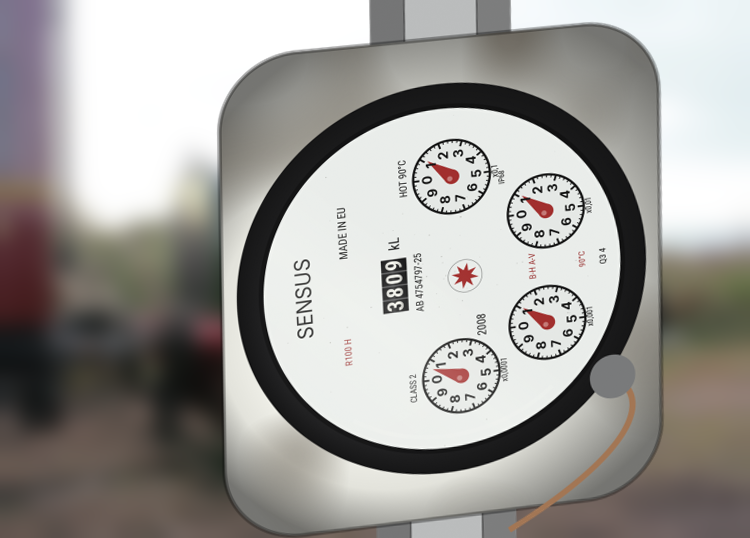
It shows value=3809.1110 unit=kL
